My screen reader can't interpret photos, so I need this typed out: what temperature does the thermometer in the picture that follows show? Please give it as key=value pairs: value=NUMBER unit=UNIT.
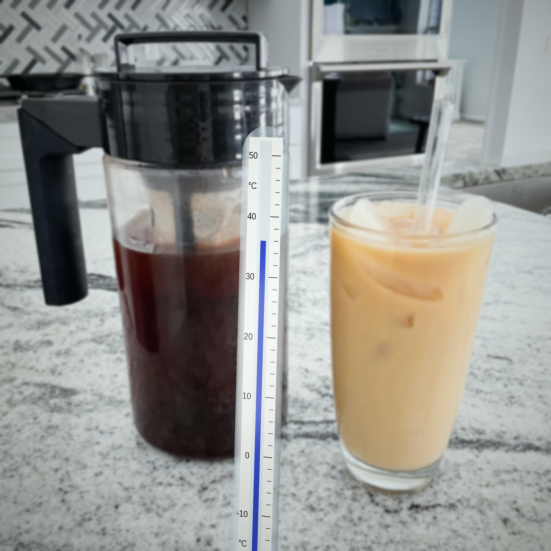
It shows value=36 unit=°C
